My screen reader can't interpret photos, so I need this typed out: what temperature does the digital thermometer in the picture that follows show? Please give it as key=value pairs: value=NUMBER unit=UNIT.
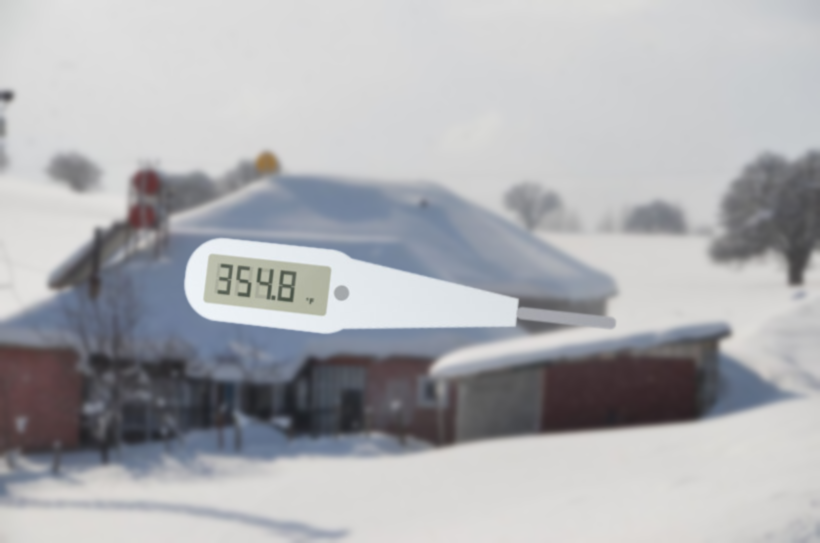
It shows value=354.8 unit=°F
